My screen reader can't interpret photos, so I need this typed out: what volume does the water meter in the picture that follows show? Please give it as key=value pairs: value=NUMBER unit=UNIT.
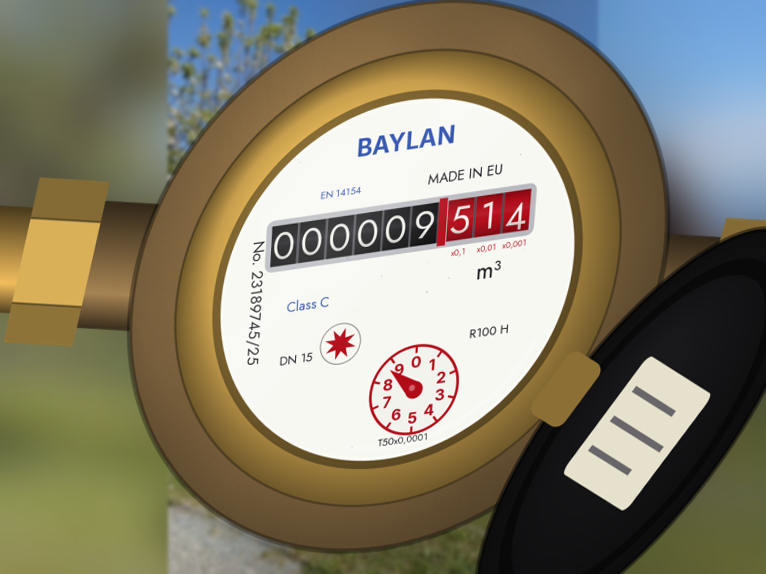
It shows value=9.5138 unit=m³
